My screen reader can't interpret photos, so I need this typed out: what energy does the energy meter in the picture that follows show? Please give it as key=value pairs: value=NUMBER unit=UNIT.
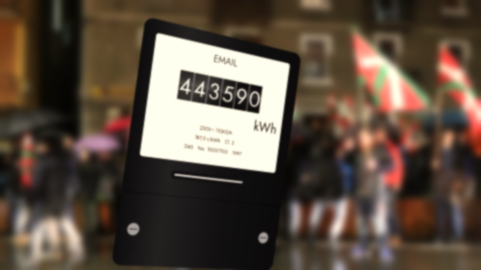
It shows value=443590 unit=kWh
